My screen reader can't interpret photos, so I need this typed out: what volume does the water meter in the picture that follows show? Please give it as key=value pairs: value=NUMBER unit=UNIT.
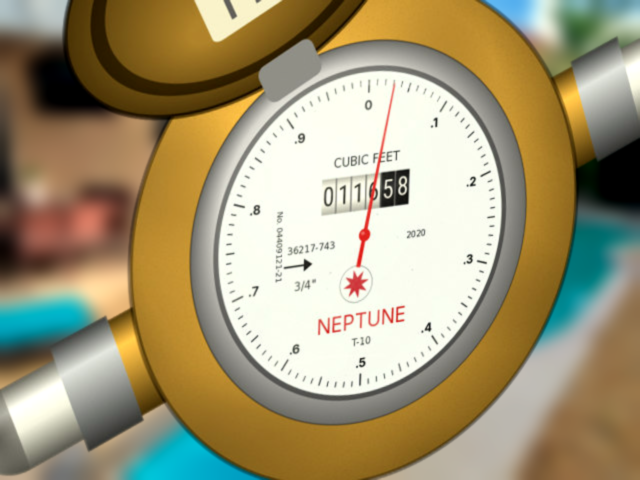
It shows value=11658.03 unit=ft³
